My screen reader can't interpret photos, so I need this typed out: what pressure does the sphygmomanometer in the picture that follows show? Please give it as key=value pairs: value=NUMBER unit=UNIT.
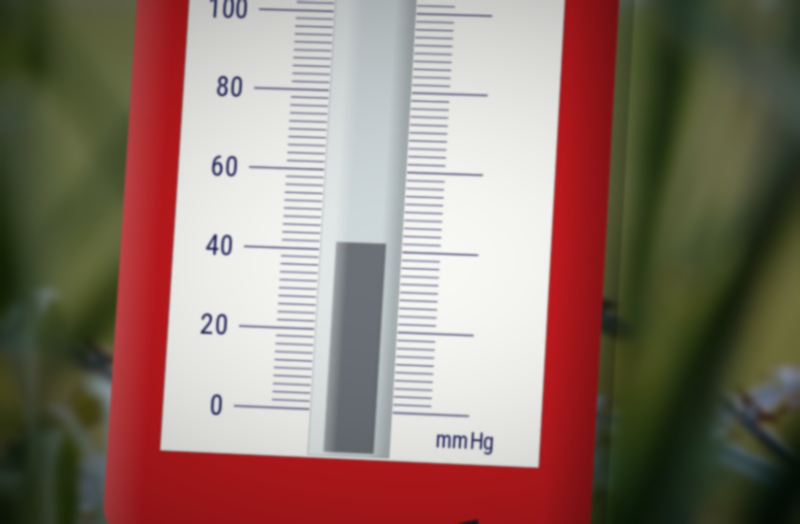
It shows value=42 unit=mmHg
